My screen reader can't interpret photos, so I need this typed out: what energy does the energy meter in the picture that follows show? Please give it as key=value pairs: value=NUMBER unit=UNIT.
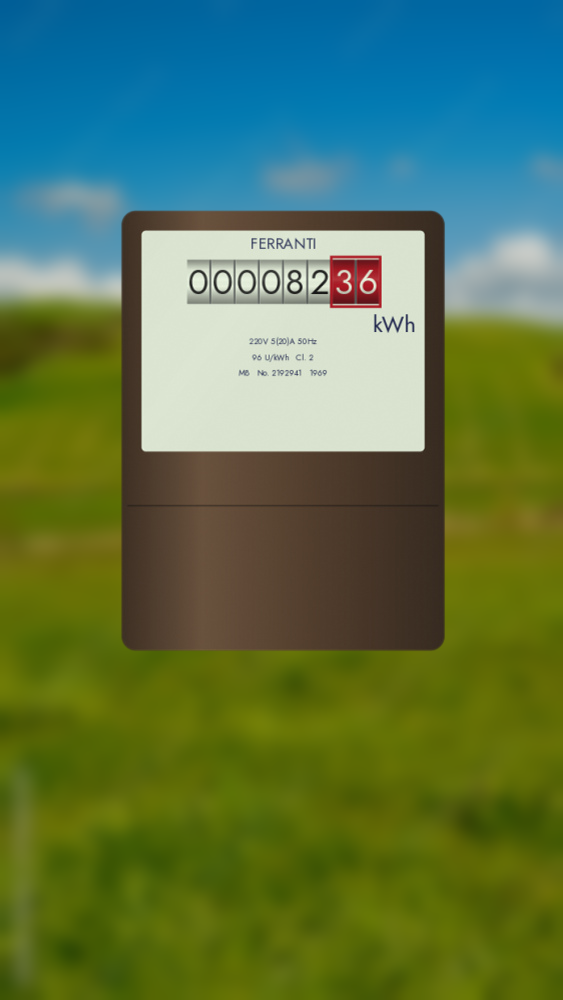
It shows value=82.36 unit=kWh
